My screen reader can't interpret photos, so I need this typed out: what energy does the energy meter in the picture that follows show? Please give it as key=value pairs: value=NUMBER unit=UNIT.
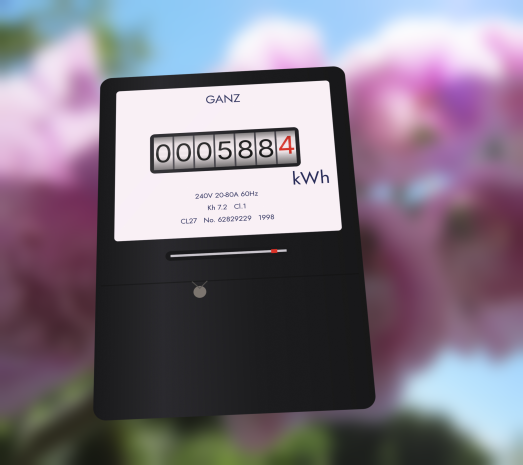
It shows value=588.4 unit=kWh
